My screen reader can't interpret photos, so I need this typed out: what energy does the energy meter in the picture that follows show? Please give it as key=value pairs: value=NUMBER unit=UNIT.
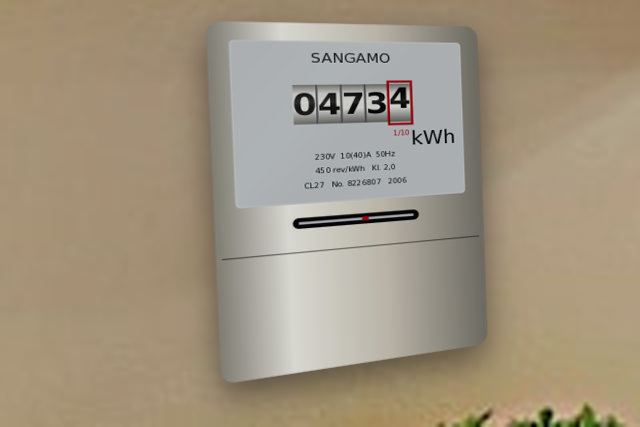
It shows value=473.4 unit=kWh
